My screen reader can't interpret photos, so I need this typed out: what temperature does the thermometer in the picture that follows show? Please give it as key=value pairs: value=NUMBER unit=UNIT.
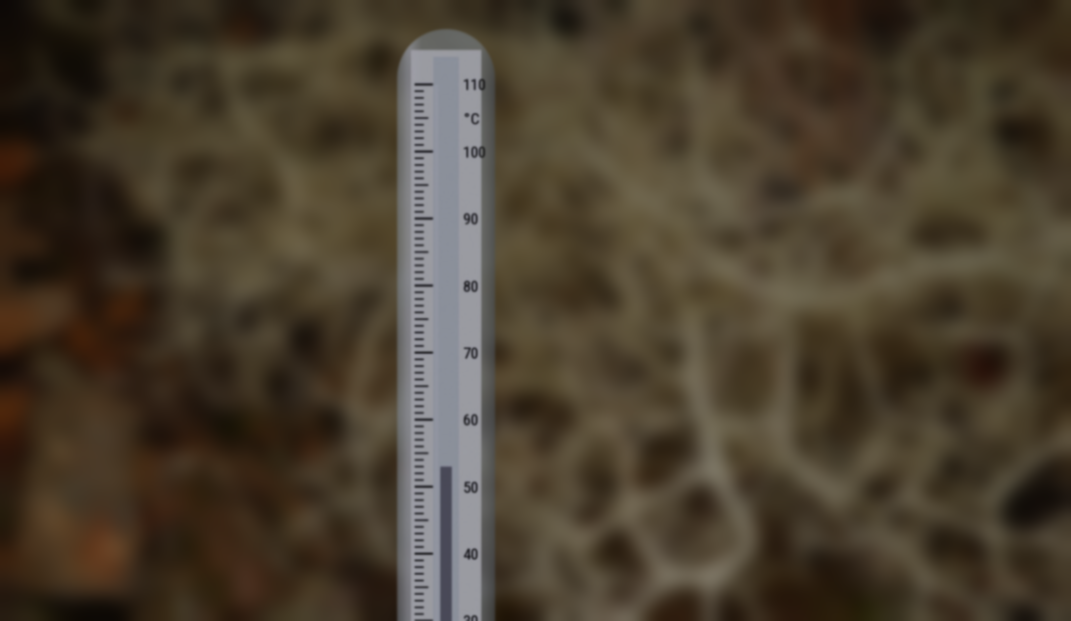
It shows value=53 unit=°C
